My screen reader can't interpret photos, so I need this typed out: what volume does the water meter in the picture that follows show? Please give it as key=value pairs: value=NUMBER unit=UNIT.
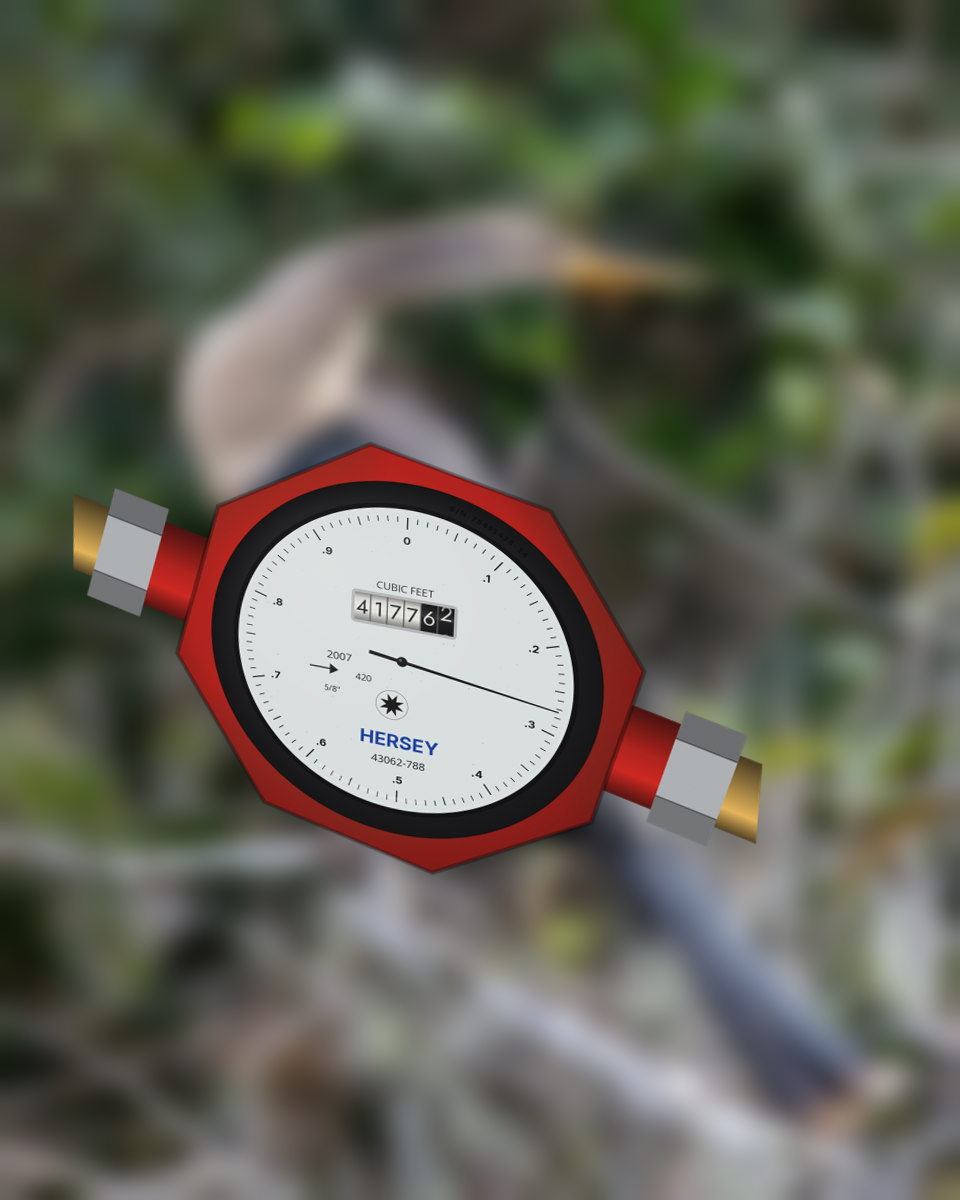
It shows value=417762.27 unit=ft³
